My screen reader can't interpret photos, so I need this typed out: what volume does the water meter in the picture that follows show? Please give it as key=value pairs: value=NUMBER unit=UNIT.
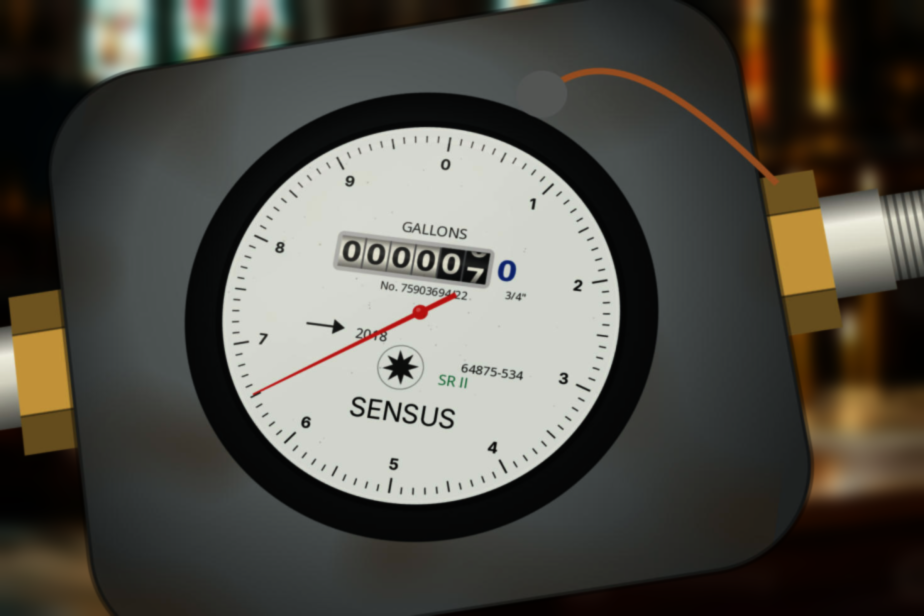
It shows value=66.5 unit=gal
